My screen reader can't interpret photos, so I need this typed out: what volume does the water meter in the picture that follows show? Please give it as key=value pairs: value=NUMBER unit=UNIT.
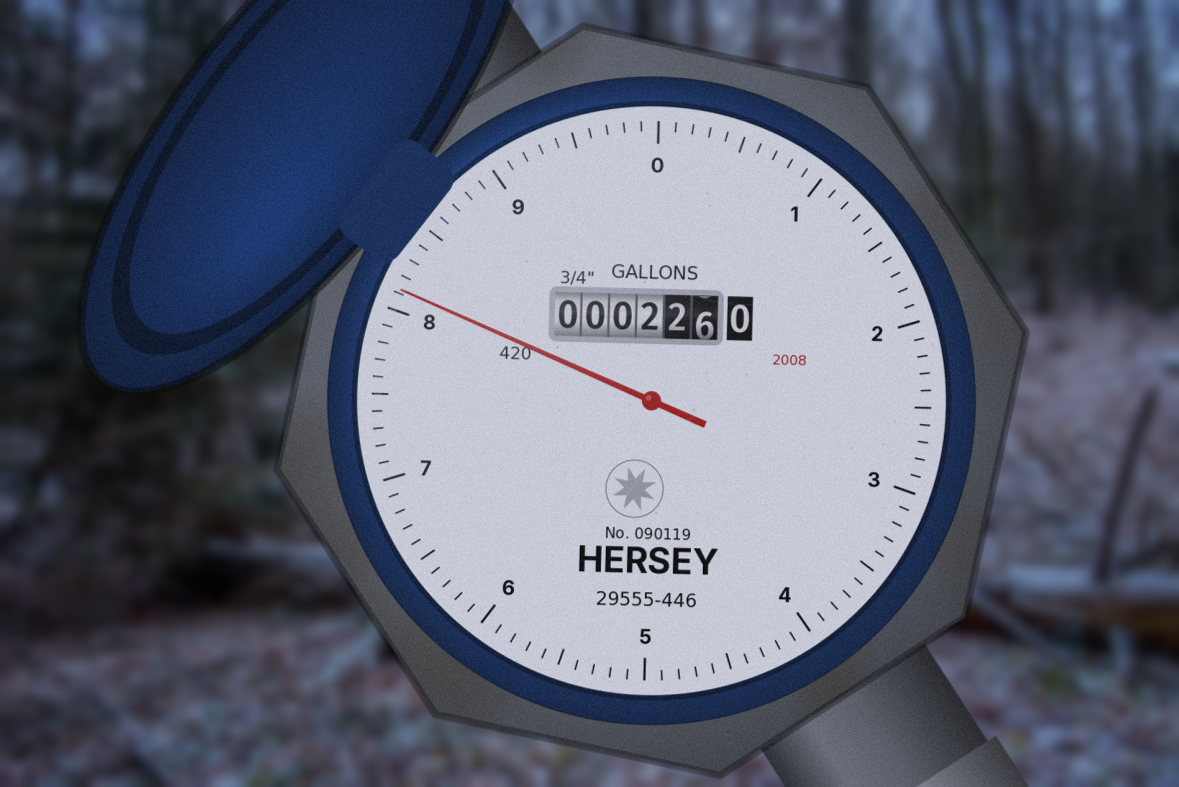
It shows value=2258.1 unit=gal
